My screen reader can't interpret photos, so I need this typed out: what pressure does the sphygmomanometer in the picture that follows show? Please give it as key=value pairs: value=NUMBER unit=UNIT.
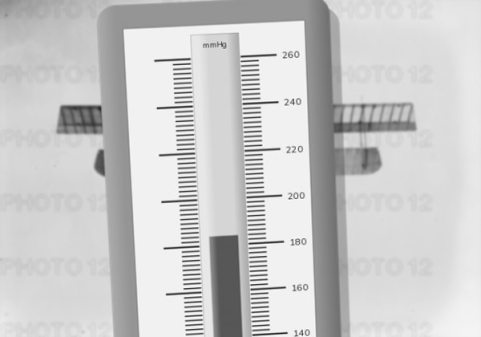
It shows value=184 unit=mmHg
